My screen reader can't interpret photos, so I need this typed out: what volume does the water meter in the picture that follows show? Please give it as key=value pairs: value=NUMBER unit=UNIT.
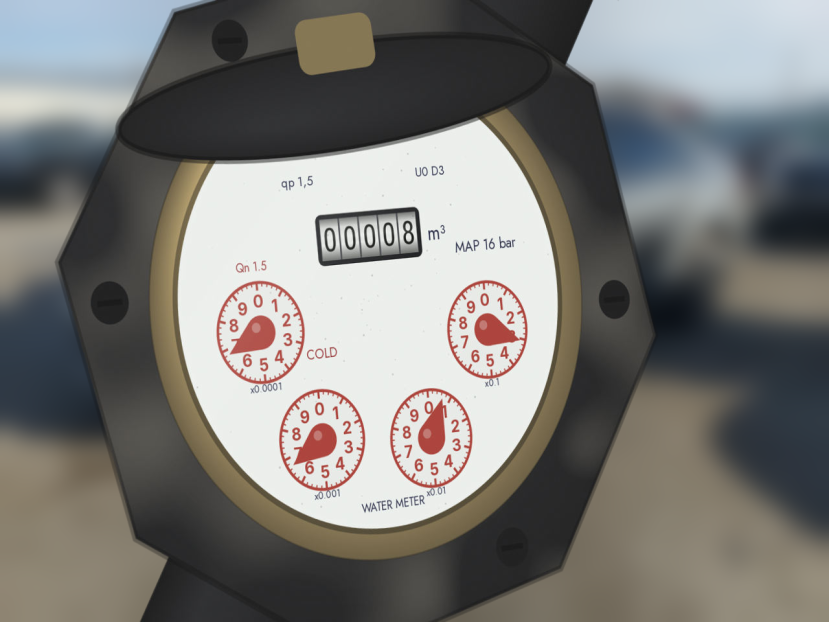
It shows value=8.3066 unit=m³
